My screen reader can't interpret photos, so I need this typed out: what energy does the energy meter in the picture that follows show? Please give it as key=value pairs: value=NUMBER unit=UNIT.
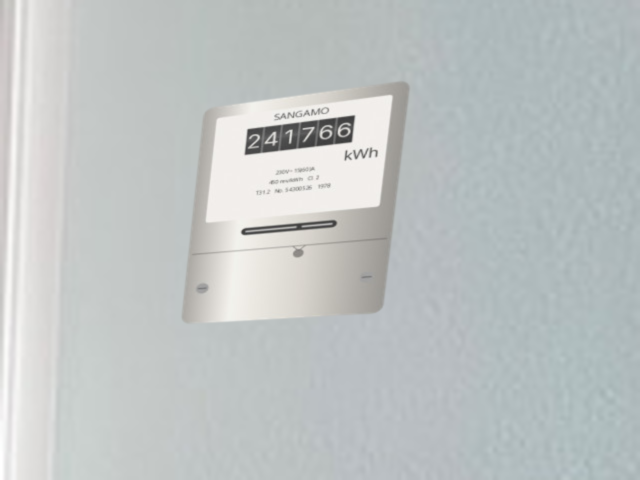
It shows value=241766 unit=kWh
